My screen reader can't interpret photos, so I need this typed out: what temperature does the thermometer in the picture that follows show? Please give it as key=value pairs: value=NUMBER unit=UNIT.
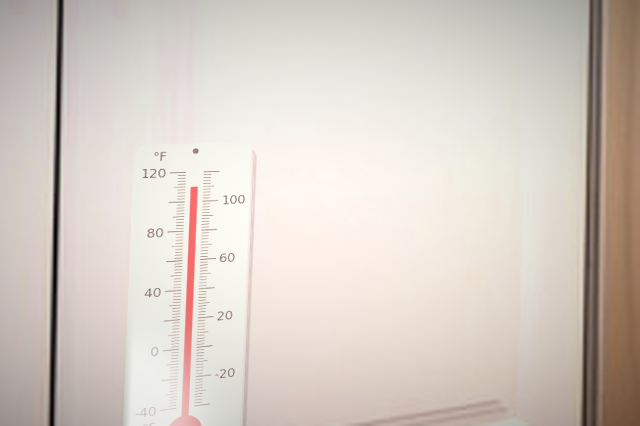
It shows value=110 unit=°F
